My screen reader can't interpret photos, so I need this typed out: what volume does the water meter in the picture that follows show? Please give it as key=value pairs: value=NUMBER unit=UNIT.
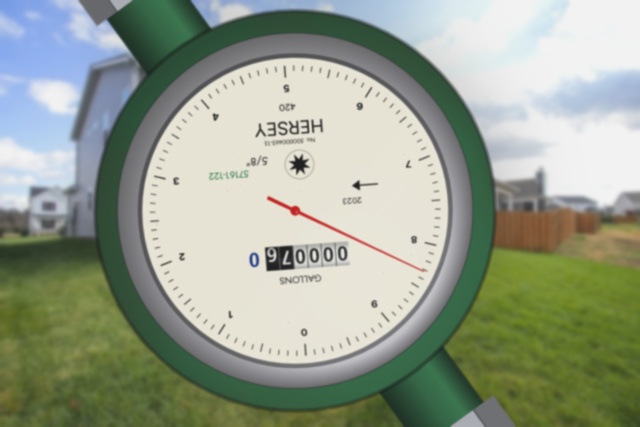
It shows value=758.3 unit=gal
